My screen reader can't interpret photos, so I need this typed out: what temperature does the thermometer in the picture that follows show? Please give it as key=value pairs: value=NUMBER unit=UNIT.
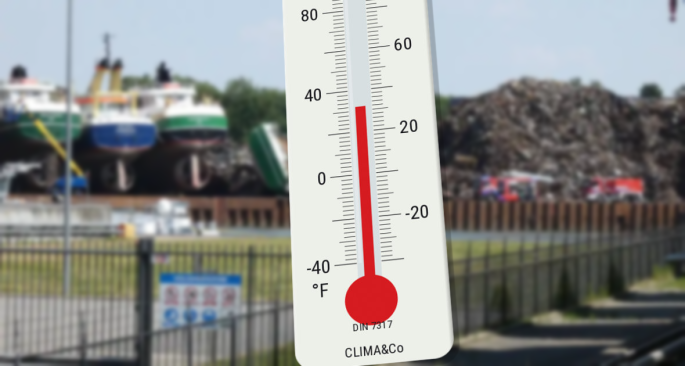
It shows value=32 unit=°F
